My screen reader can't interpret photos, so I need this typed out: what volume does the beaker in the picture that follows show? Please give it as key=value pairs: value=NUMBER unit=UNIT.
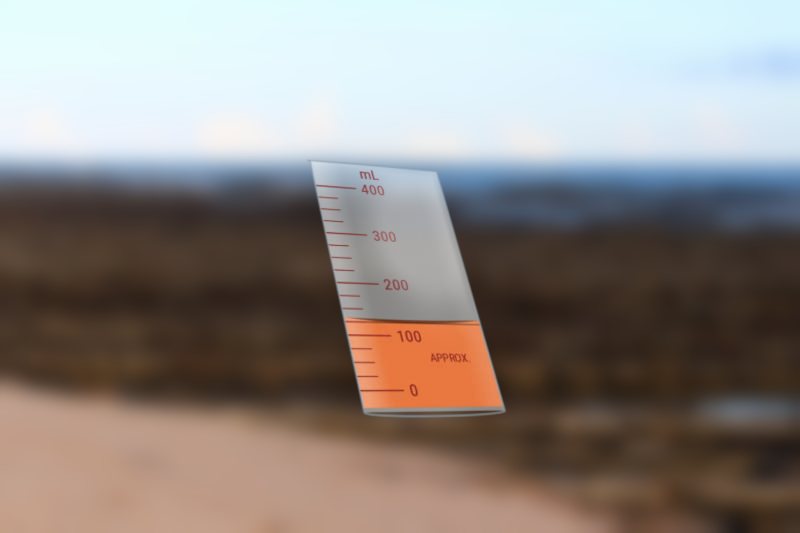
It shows value=125 unit=mL
